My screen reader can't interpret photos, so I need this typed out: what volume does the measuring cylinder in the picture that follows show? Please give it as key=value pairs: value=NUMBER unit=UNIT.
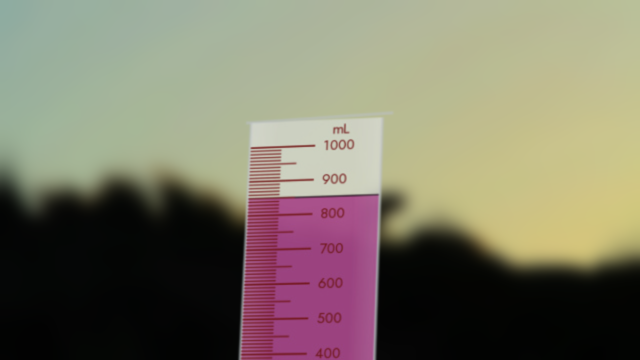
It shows value=850 unit=mL
